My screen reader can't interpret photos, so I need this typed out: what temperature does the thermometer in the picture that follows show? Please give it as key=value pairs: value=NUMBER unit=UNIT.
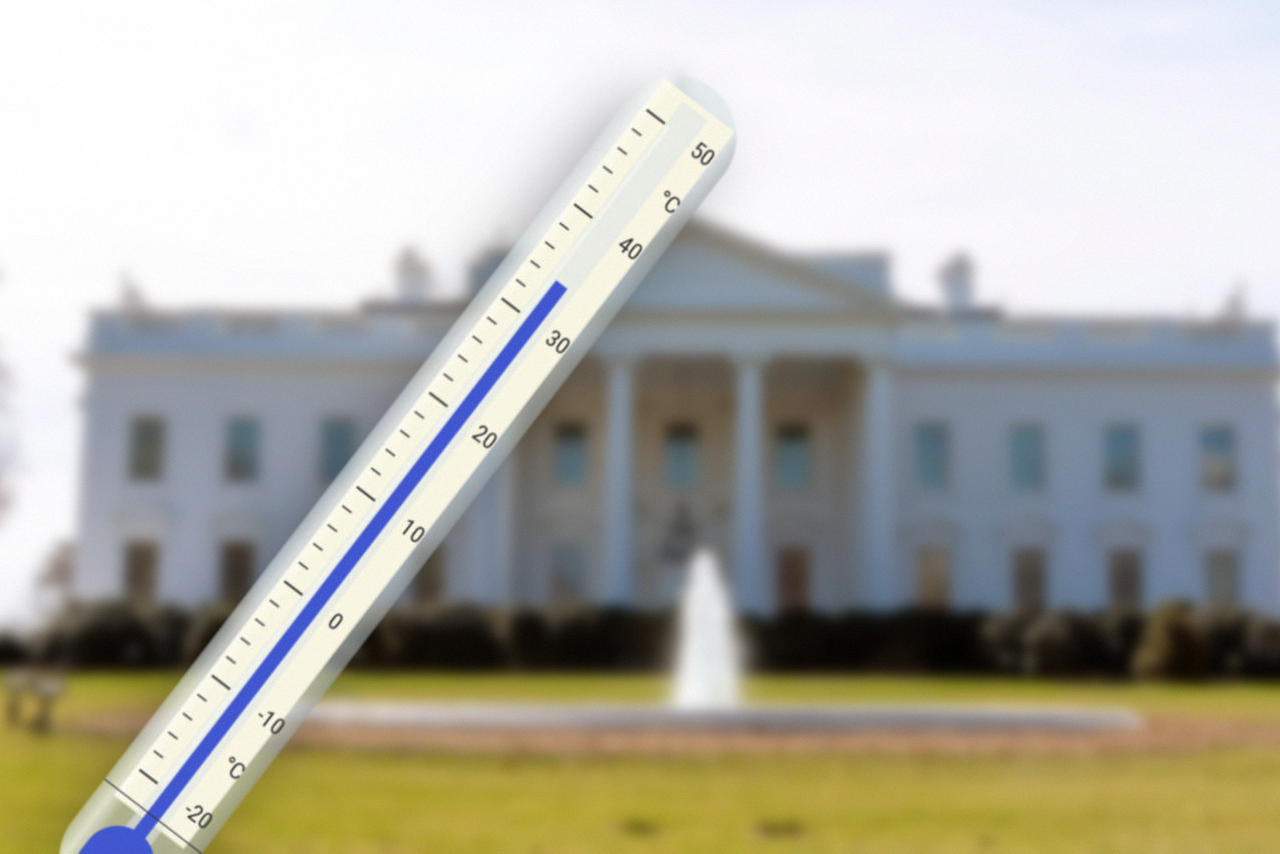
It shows value=34 unit=°C
